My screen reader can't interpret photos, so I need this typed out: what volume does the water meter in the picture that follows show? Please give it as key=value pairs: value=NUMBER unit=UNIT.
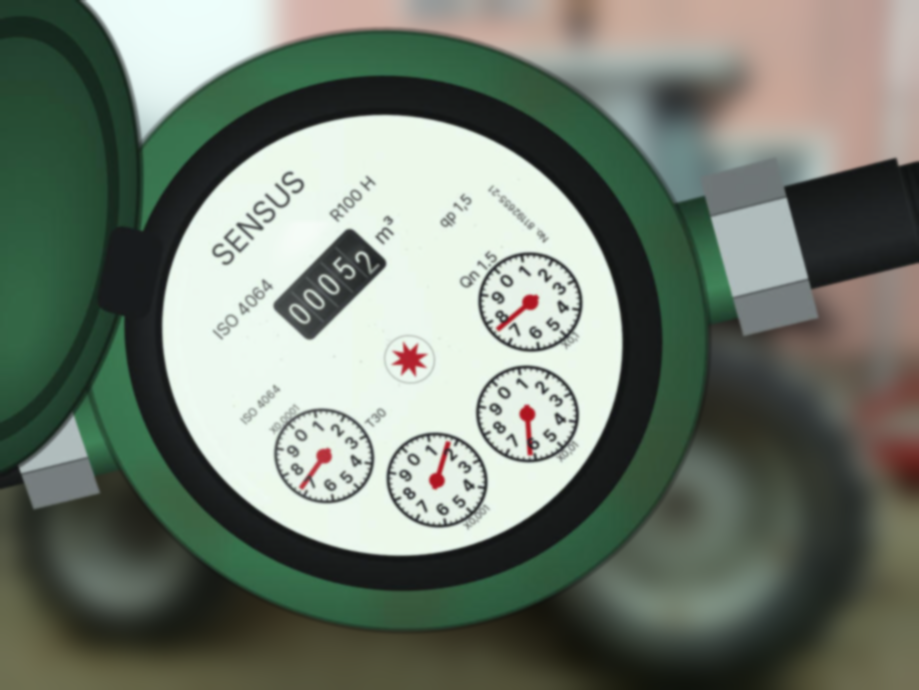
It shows value=51.7617 unit=m³
